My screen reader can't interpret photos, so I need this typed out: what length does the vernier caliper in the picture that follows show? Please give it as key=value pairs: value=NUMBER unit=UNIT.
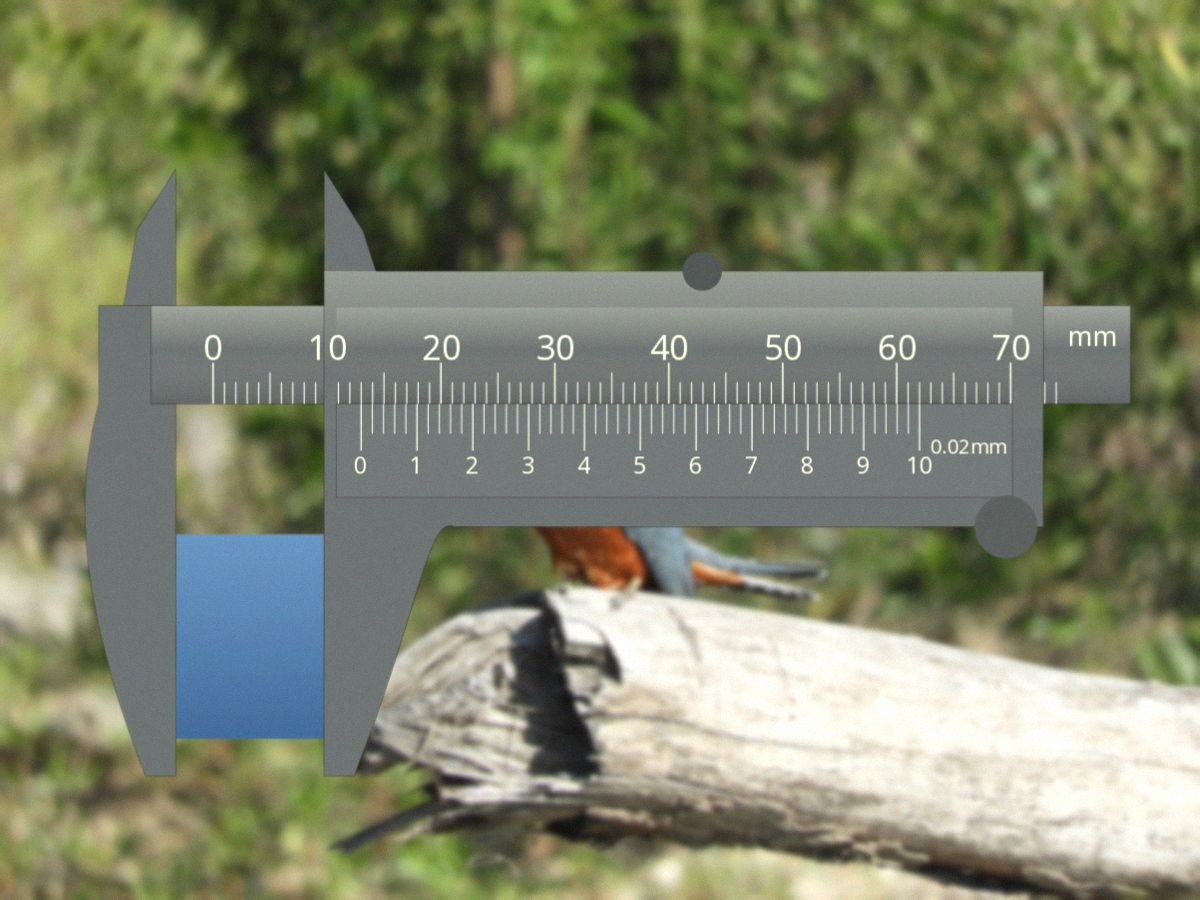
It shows value=13.0 unit=mm
